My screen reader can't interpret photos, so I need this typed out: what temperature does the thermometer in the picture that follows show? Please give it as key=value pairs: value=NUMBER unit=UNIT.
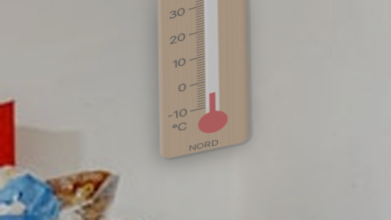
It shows value=-5 unit=°C
